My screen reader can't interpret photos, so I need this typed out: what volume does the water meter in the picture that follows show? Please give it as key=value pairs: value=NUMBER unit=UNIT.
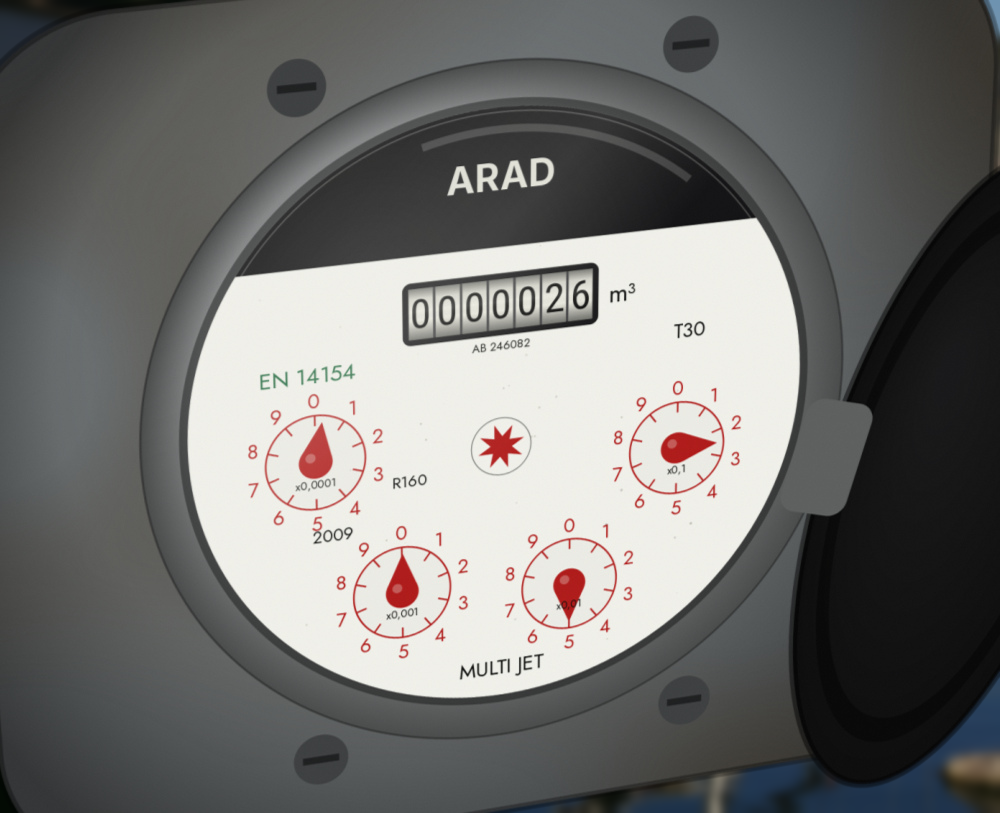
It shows value=26.2500 unit=m³
